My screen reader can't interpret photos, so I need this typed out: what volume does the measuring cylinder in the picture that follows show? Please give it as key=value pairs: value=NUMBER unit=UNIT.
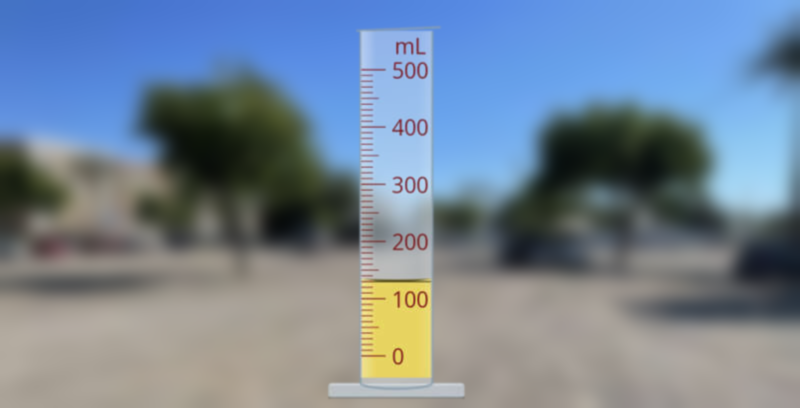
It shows value=130 unit=mL
